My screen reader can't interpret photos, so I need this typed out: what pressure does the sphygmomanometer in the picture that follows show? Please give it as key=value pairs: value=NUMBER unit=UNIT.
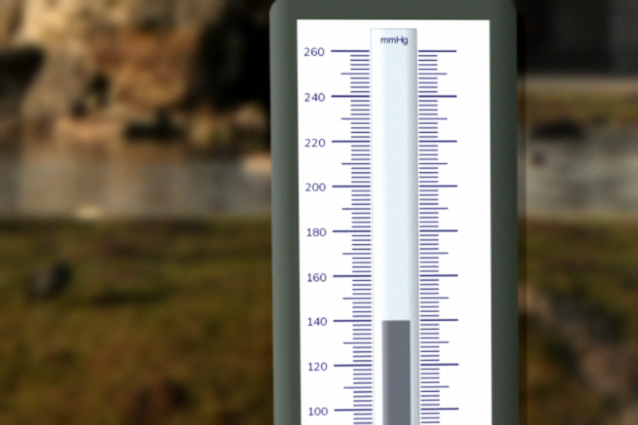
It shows value=140 unit=mmHg
